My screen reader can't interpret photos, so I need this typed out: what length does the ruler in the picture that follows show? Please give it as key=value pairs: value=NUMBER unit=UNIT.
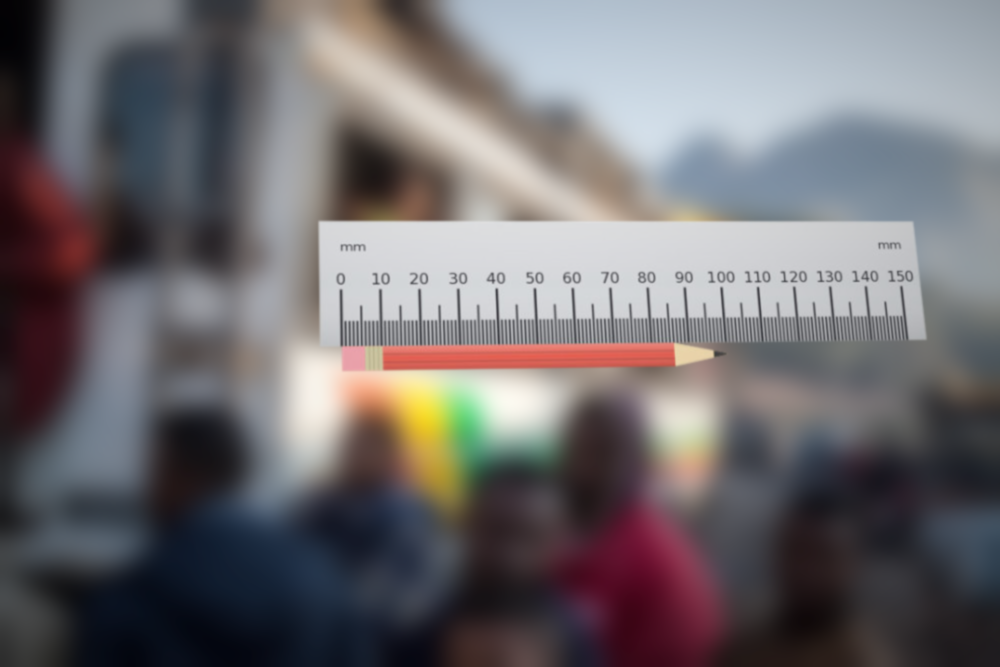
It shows value=100 unit=mm
